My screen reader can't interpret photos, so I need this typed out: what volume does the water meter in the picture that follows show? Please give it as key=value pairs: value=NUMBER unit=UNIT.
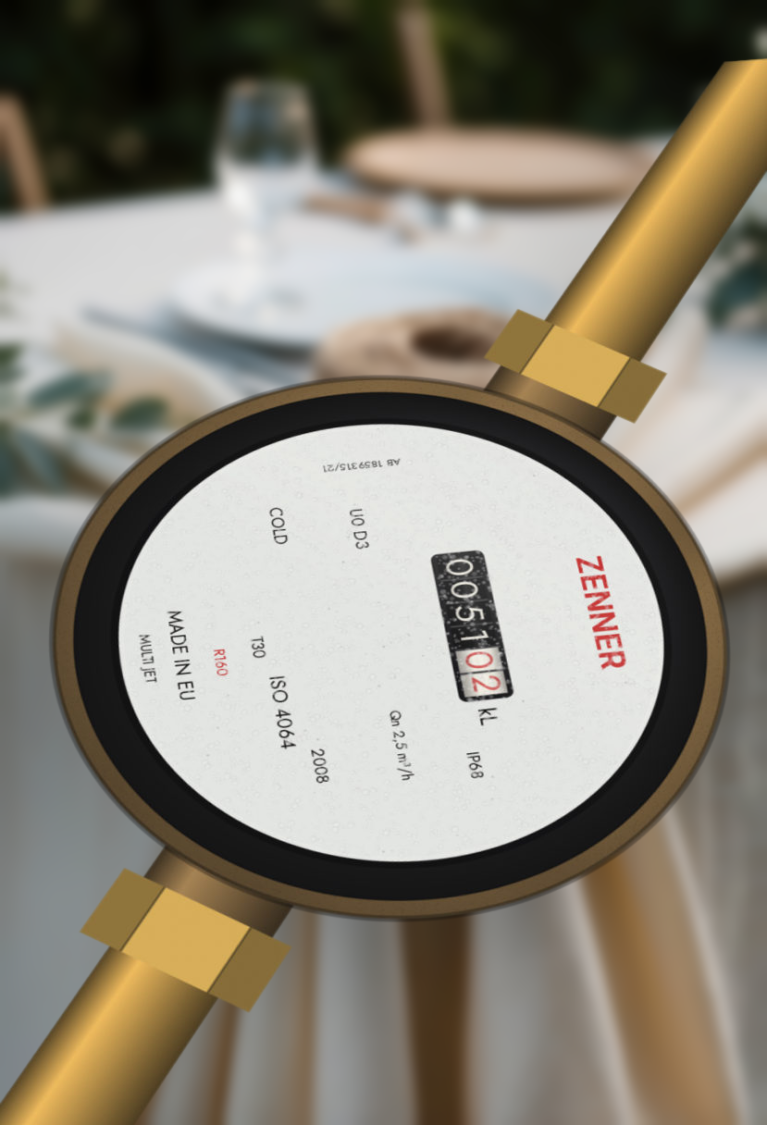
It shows value=51.02 unit=kL
